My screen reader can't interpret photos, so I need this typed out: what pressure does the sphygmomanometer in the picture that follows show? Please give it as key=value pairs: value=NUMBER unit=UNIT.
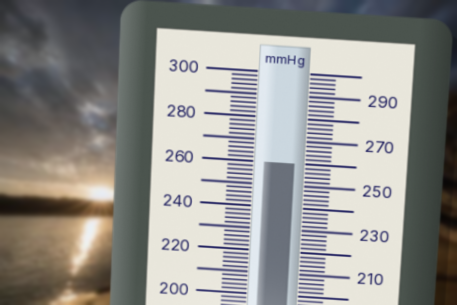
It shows value=260 unit=mmHg
